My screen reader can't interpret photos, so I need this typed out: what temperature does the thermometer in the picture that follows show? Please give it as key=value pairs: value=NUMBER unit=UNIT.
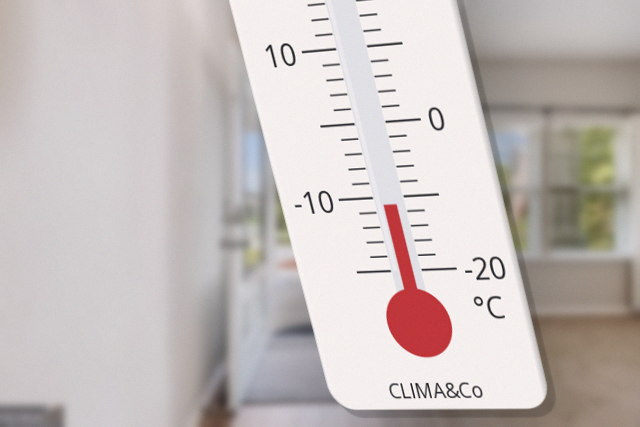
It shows value=-11 unit=°C
